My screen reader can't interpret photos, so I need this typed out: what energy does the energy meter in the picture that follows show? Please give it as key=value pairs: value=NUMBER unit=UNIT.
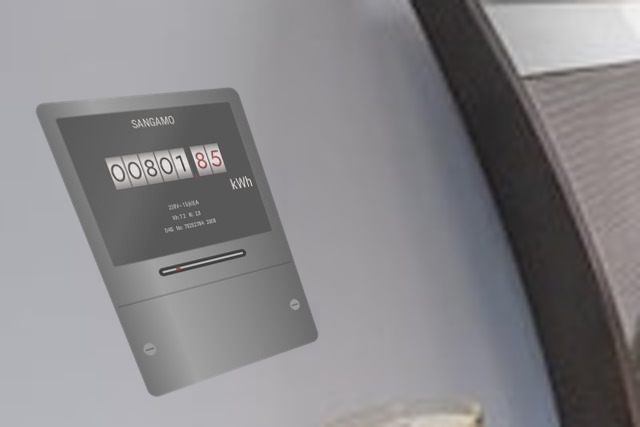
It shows value=801.85 unit=kWh
